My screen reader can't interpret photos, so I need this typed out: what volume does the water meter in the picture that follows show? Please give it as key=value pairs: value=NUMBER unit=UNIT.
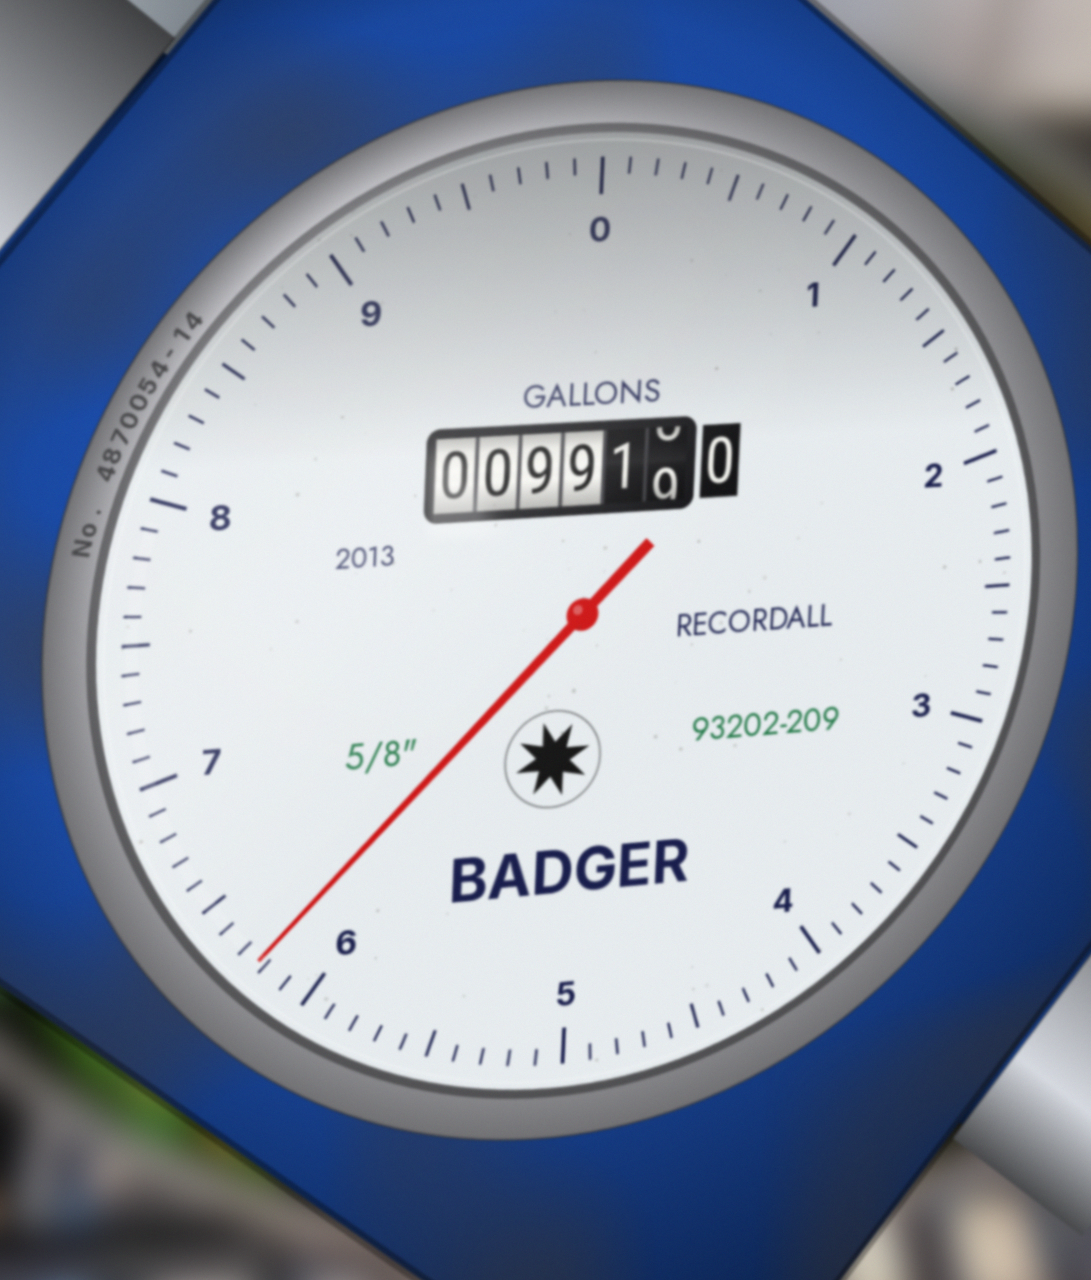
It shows value=99186.2 unit=gal
